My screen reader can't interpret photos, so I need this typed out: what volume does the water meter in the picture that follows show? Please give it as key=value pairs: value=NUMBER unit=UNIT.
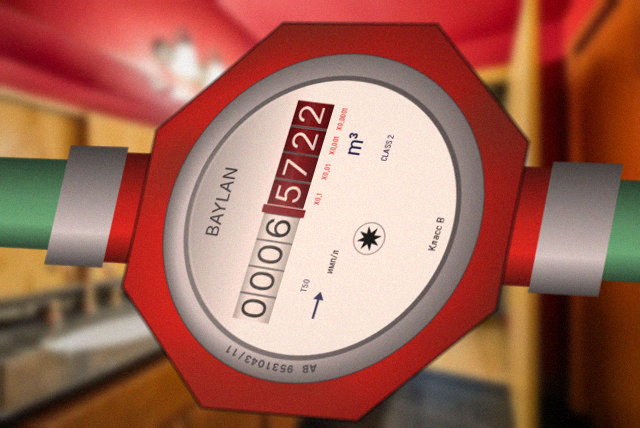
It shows value=6.5722 unit=m³
